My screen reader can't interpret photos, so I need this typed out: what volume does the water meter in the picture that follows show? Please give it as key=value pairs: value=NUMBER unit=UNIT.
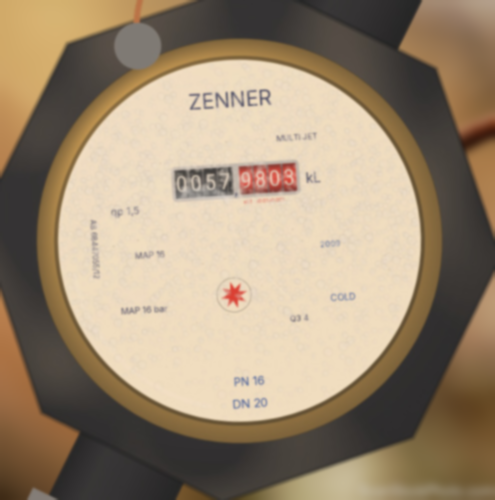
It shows value=57.9803 unit=kL
